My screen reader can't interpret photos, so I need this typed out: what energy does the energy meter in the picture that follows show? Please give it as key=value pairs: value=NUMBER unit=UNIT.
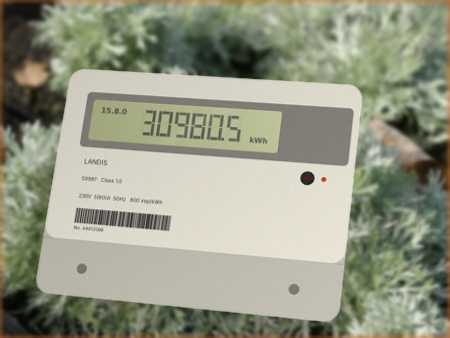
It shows value=30980.5 unit=kWh
